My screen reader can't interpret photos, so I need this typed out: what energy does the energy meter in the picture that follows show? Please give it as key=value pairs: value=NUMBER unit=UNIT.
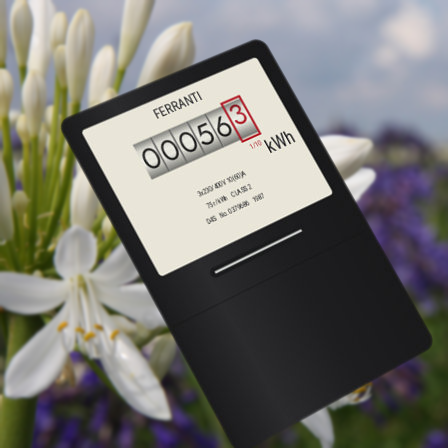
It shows value=56.3 unit=kWh
